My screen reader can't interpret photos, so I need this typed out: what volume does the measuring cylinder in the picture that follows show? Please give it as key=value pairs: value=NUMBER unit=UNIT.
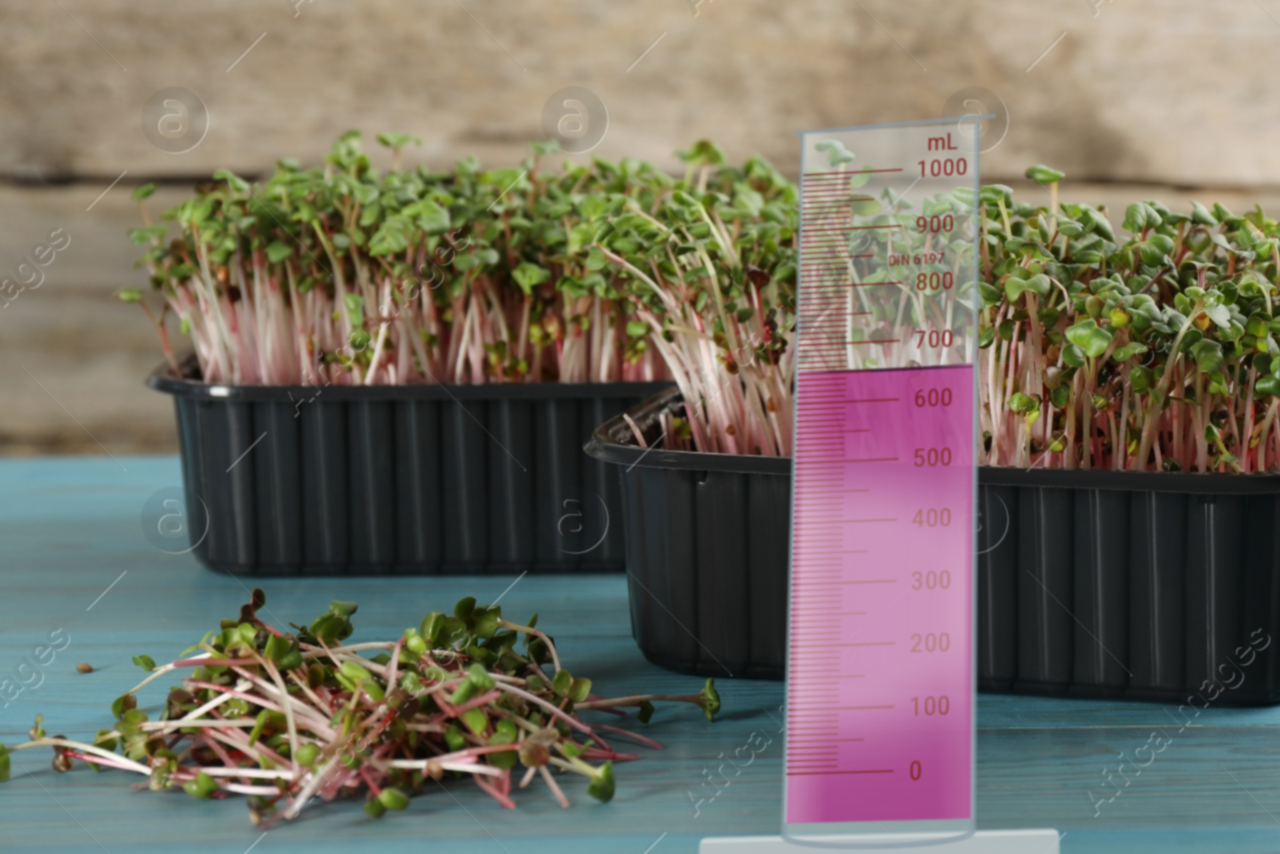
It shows value=650 unit=mL
